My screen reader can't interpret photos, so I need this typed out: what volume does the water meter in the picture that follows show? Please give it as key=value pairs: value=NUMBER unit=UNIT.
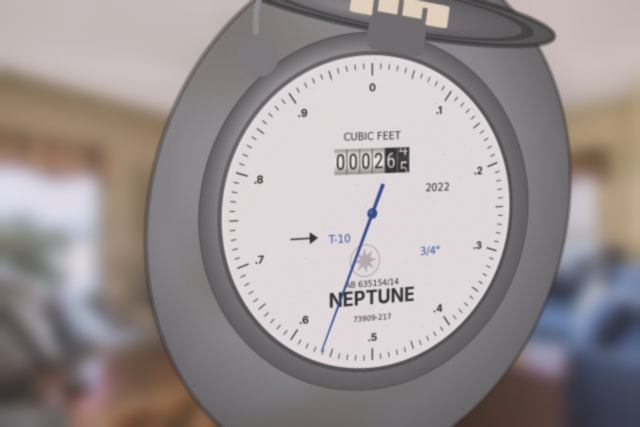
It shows value=264.56 unit=ft³
